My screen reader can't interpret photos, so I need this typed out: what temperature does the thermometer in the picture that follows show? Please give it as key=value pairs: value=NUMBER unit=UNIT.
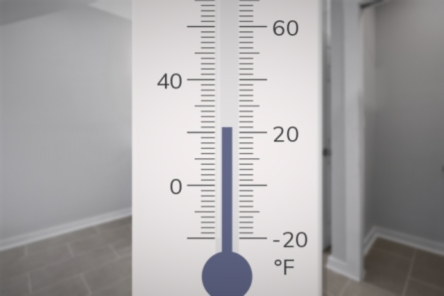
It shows value=22 unit=°F
